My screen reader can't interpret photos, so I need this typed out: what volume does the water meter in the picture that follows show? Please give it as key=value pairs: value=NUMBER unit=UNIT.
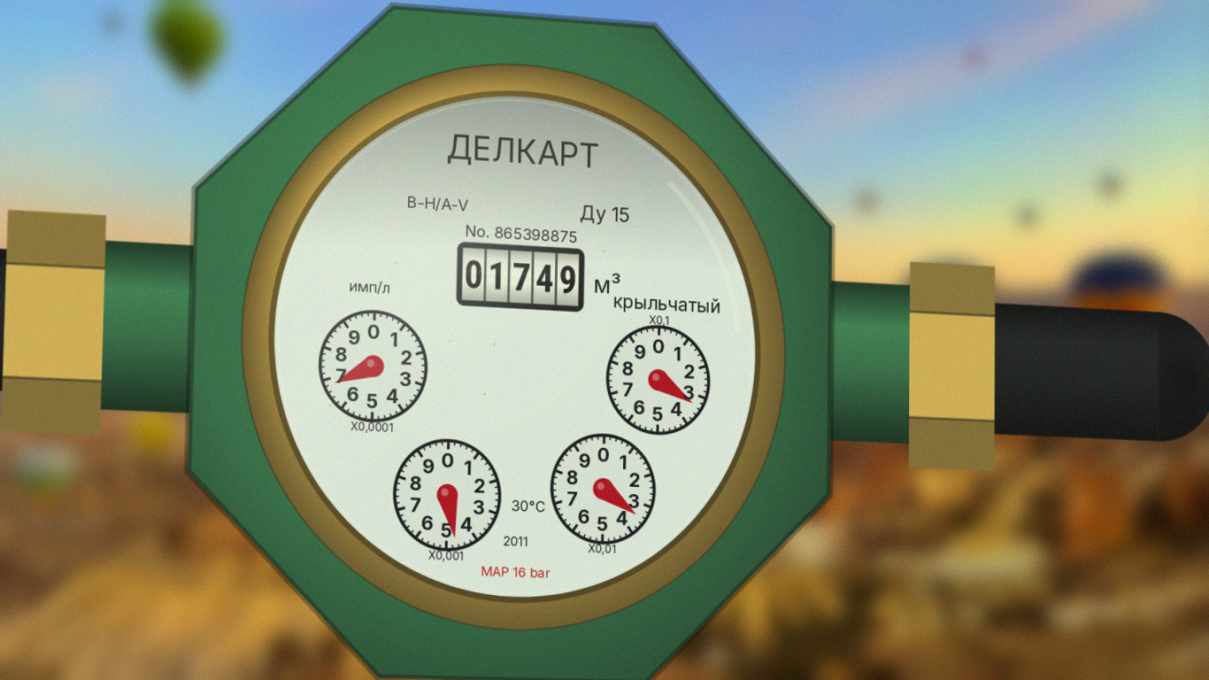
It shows value=1749.3346 unit=m³
